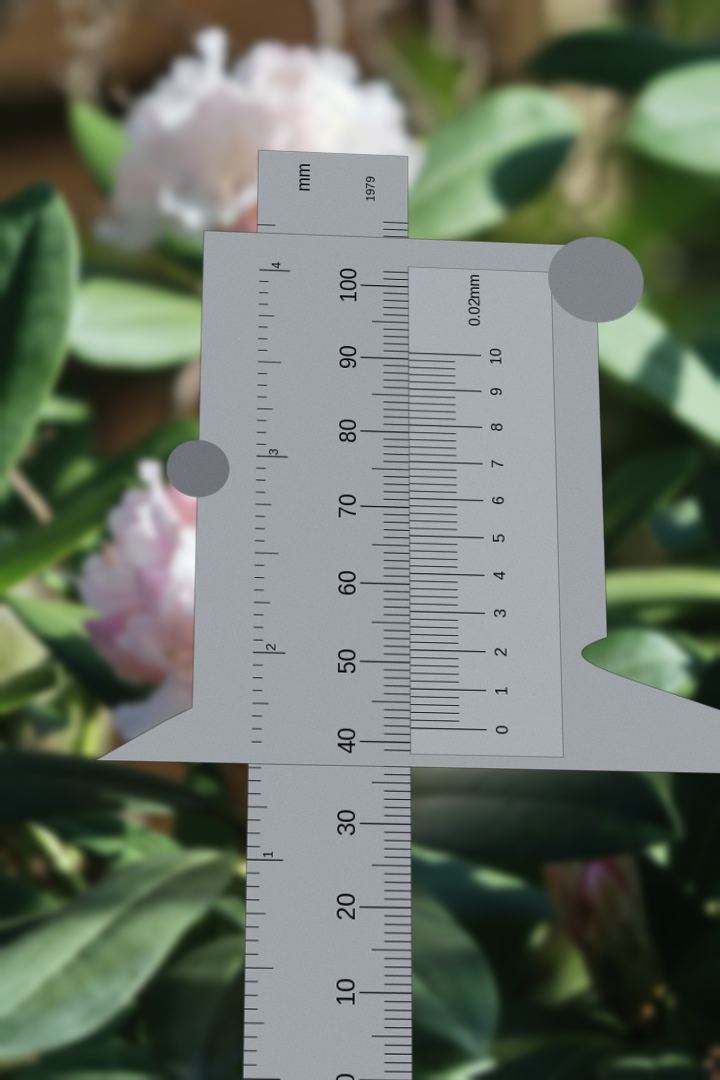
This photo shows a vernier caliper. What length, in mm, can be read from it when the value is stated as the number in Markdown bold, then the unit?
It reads **41.8** mm
